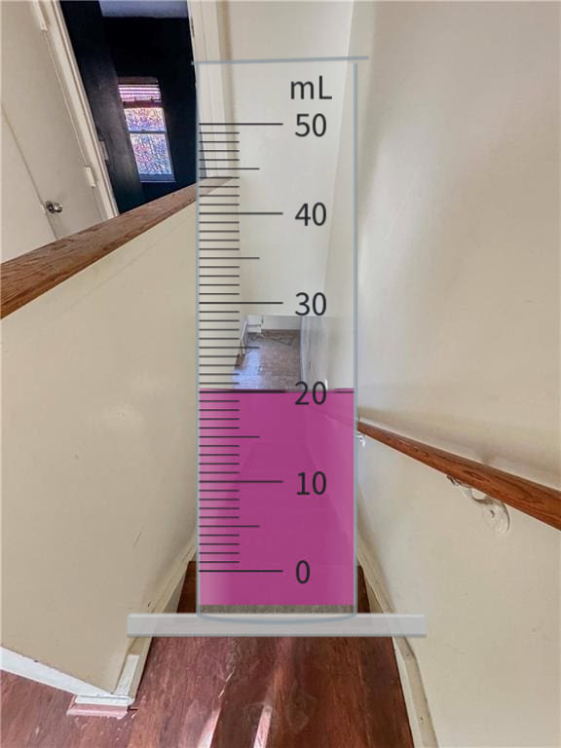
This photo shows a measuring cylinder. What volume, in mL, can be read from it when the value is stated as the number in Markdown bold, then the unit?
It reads **20** mL
